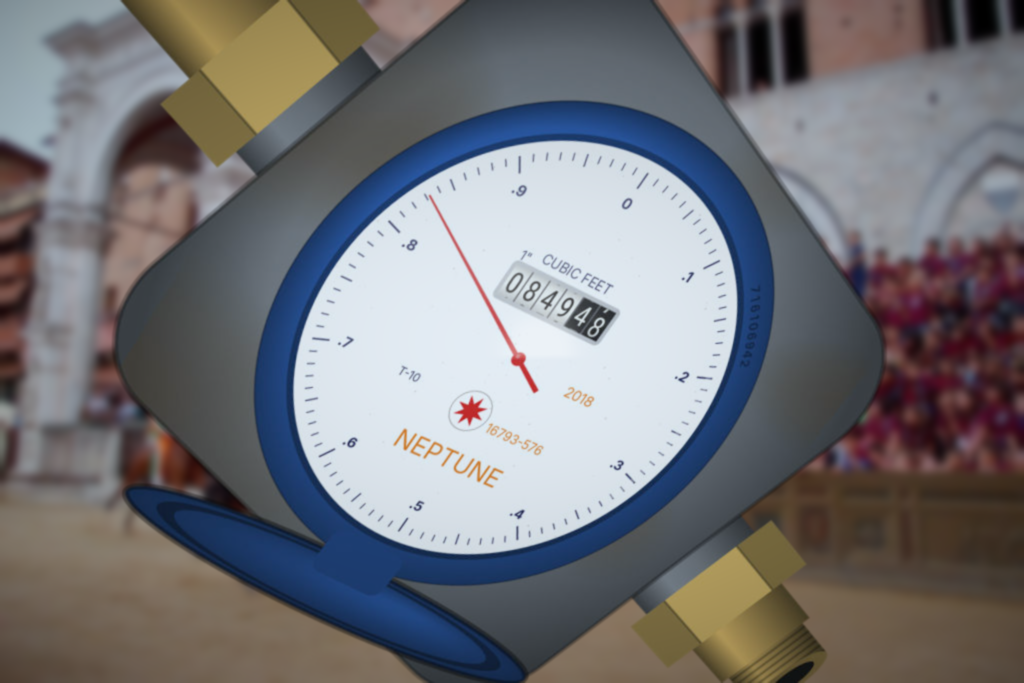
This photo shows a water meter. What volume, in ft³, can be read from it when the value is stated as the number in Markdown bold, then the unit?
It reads **84947.83** ft³
